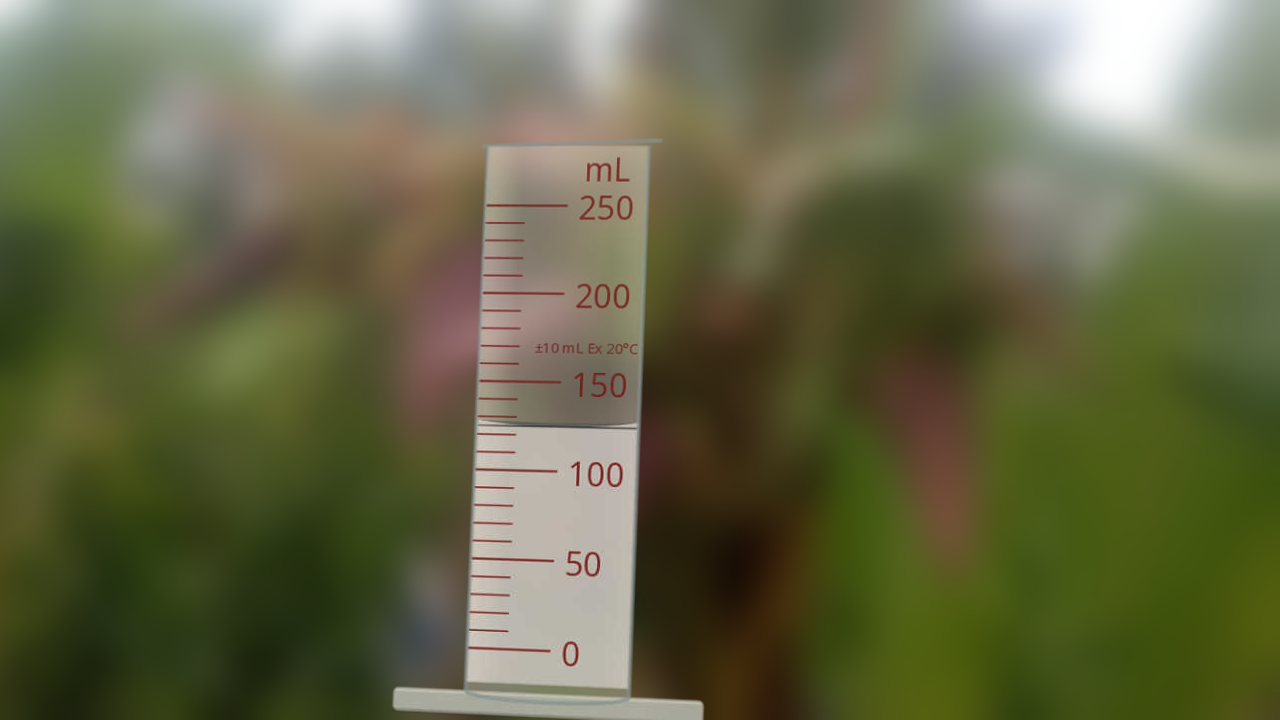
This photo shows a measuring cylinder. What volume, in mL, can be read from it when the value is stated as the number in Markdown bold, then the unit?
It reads **125** mL
